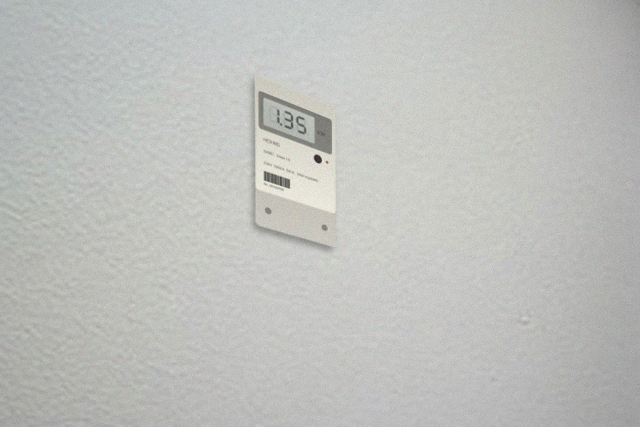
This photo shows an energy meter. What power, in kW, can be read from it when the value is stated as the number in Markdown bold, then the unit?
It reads **1.35** kW
